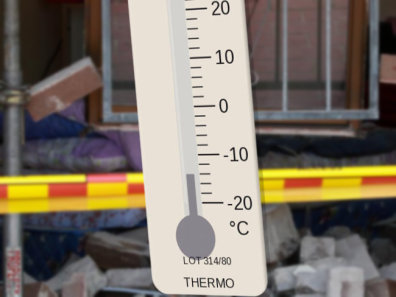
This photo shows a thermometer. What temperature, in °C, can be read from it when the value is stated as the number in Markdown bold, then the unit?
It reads **-14** °C
